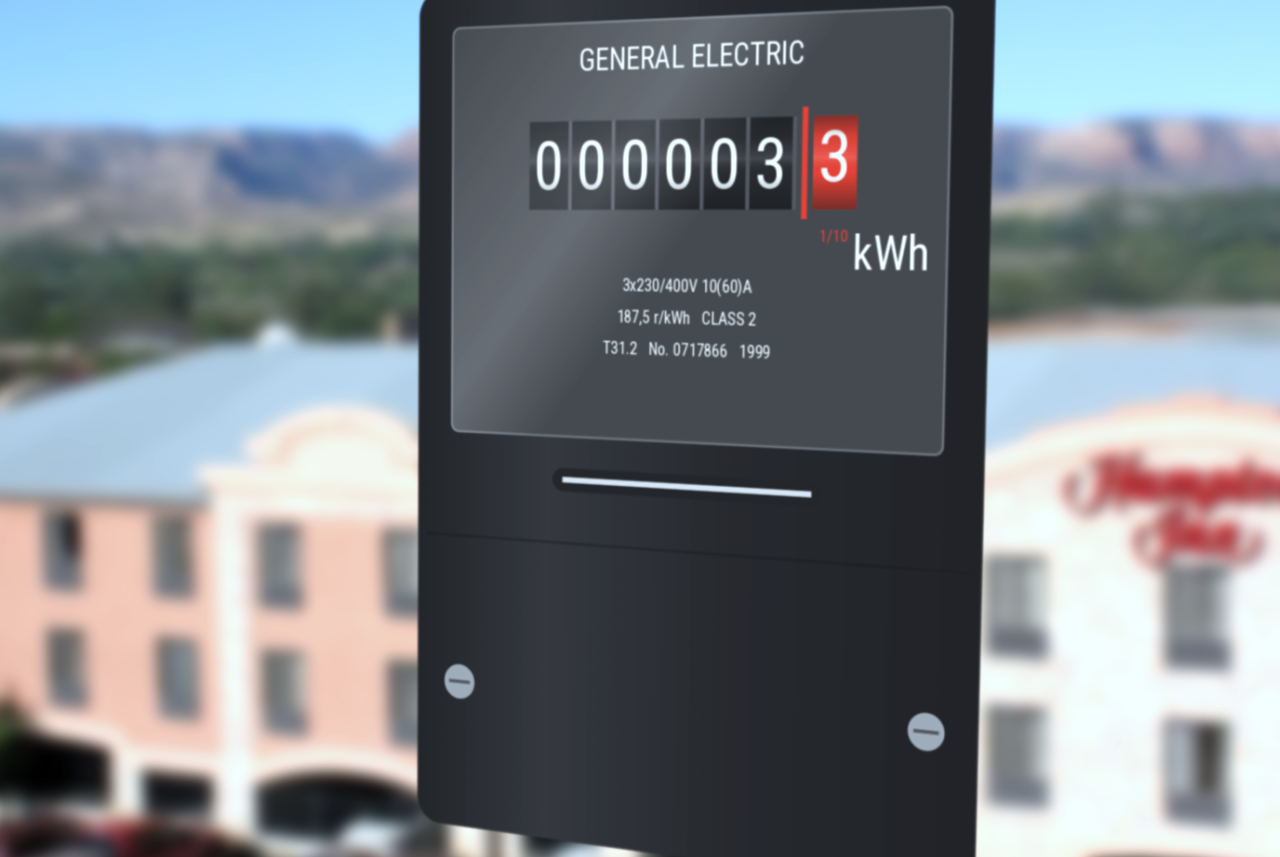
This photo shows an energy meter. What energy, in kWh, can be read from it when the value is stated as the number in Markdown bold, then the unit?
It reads **3.3** kWh
